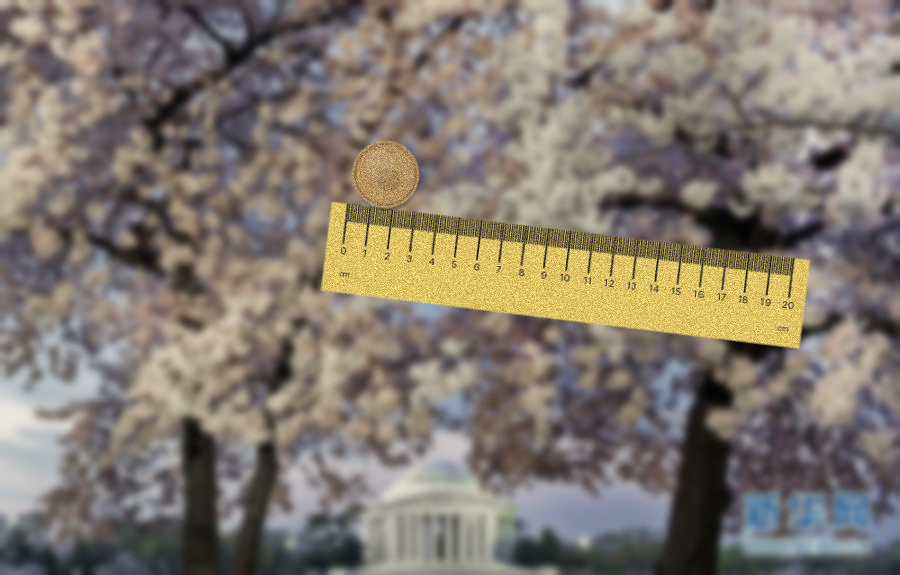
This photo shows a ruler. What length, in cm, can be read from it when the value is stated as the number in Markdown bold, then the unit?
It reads **3** cm
